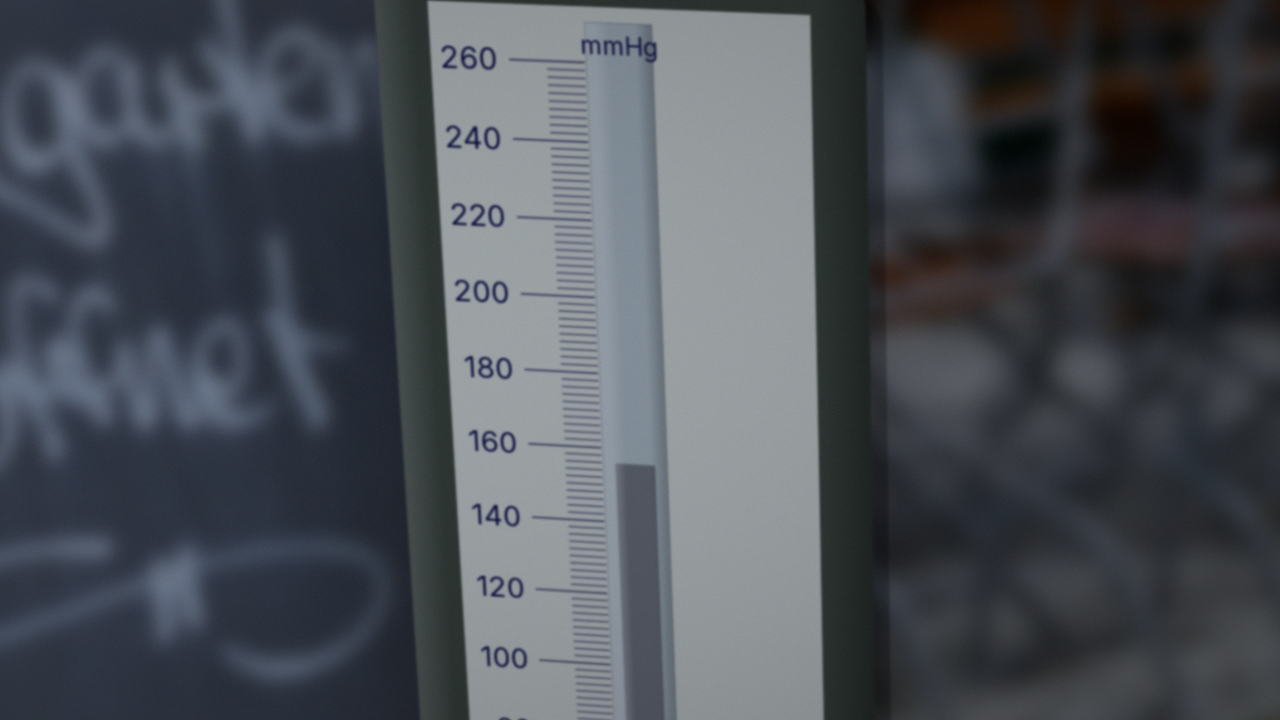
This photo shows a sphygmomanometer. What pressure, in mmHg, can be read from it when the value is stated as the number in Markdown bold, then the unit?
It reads **156** mmHg
